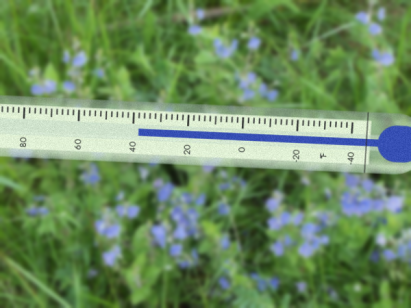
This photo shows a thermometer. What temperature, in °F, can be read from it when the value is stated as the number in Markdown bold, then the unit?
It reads **38** °F
